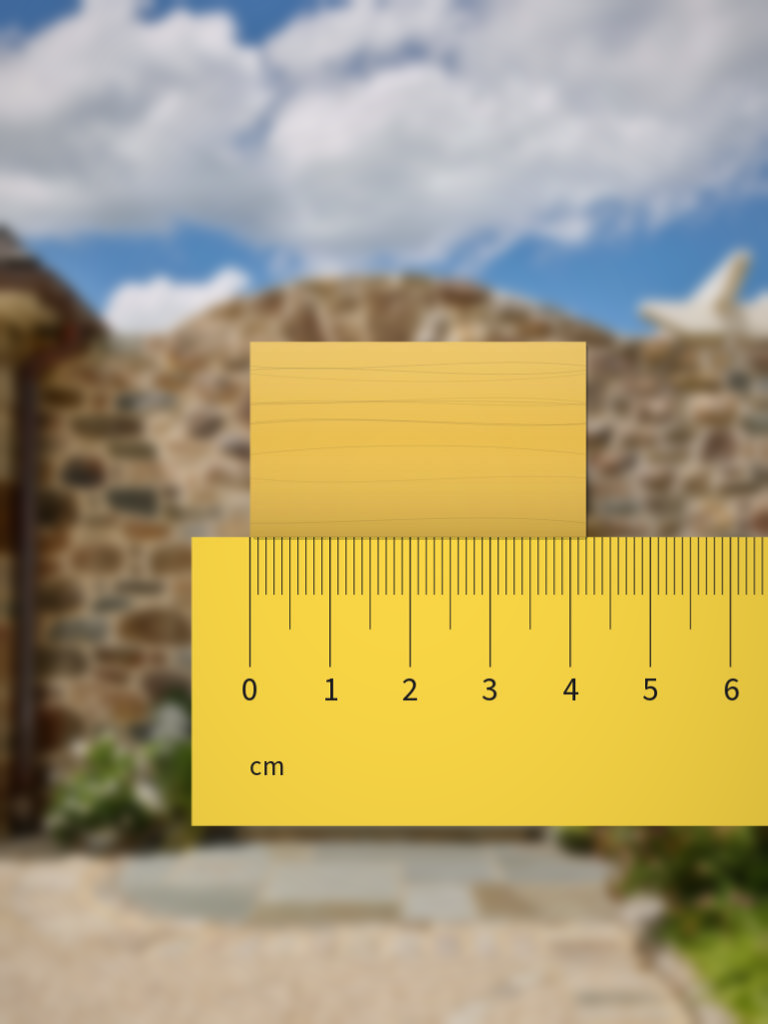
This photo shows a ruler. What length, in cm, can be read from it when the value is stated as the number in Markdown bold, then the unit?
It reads **4.2** cm
